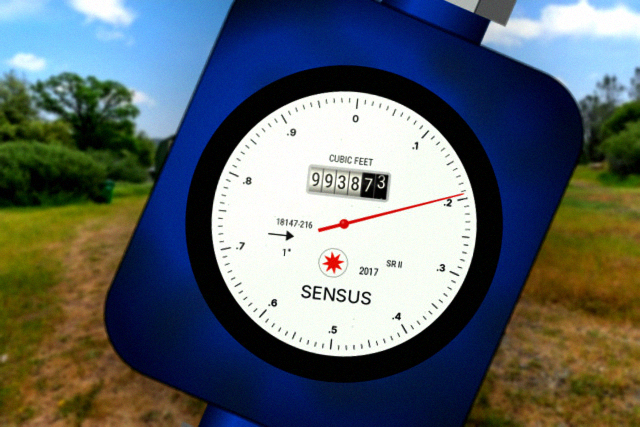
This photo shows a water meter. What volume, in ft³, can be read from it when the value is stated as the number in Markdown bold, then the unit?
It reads **993873.19** ft³
